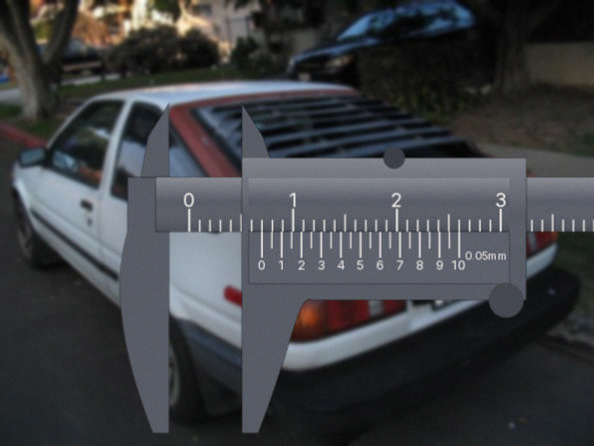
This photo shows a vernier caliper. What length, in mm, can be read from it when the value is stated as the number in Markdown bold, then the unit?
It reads **7.0** mm
